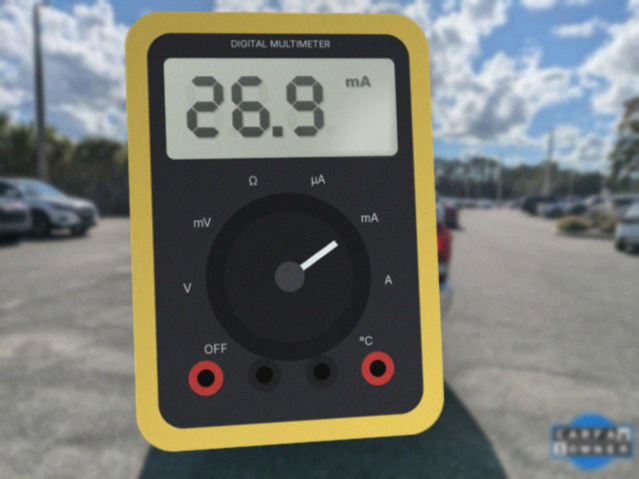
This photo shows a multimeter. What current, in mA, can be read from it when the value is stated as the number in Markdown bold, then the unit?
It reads **26.9** mA
